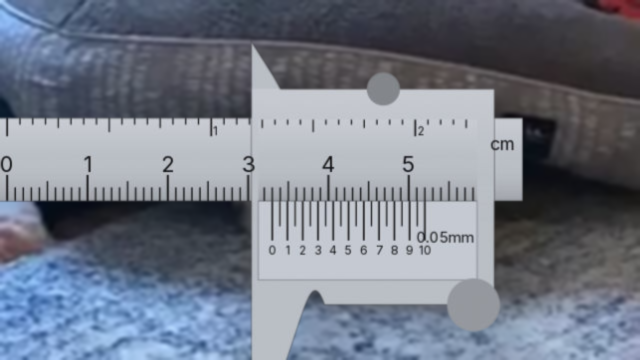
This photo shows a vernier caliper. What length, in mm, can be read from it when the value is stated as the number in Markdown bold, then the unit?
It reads **33.0** mm
